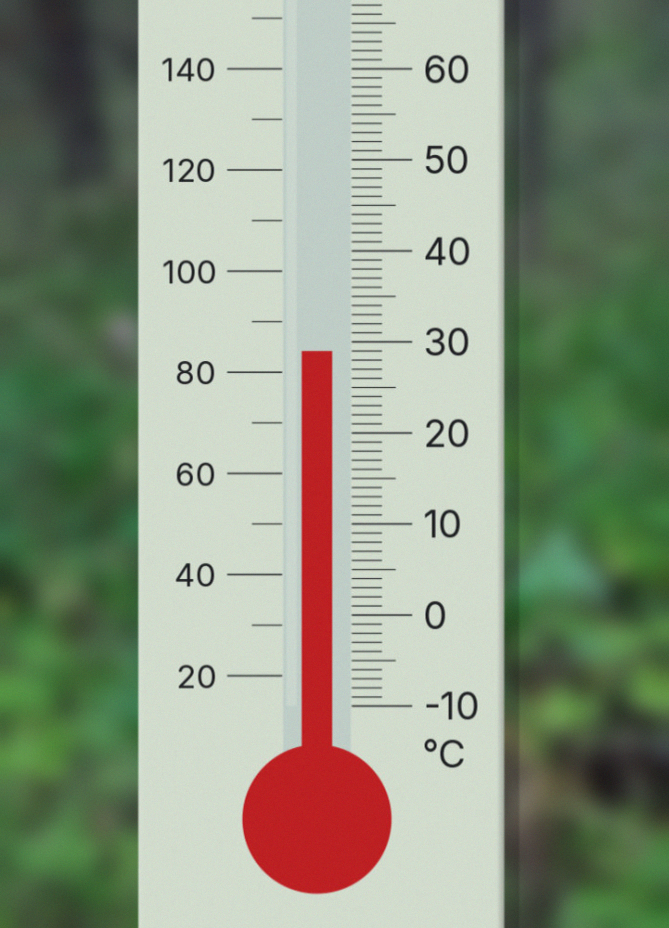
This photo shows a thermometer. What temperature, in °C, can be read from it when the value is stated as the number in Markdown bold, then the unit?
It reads **29** °C
